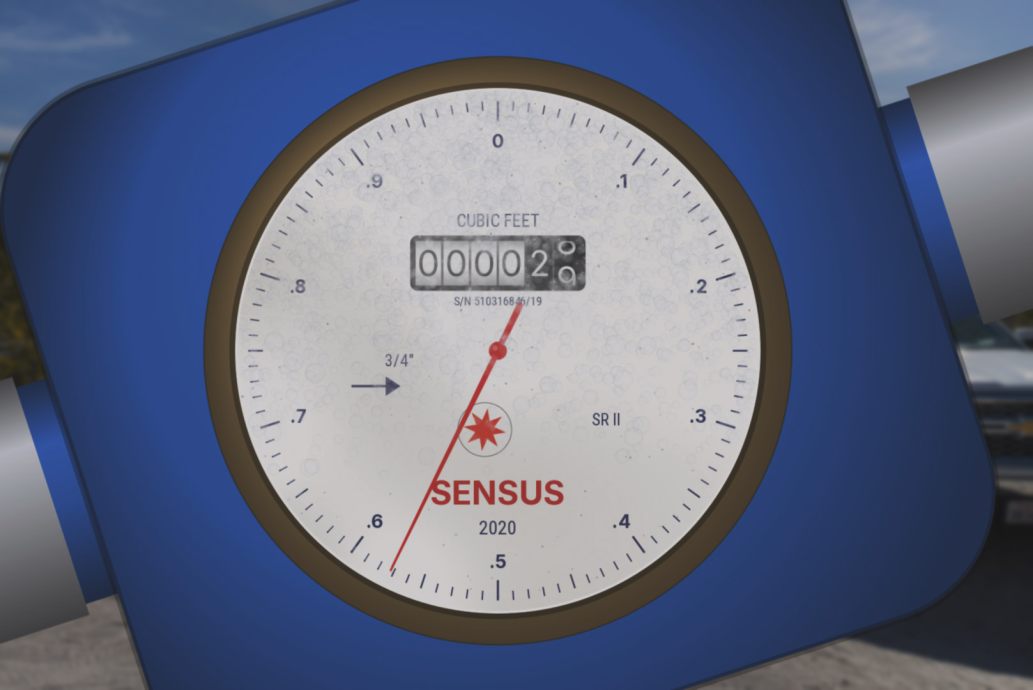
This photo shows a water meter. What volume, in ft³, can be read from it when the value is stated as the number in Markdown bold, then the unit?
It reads **28.57** ft³
